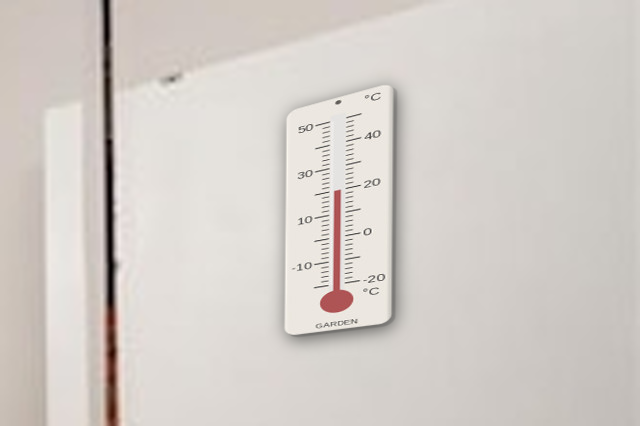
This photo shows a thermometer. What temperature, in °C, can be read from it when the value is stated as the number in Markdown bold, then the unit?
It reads **20** °C
